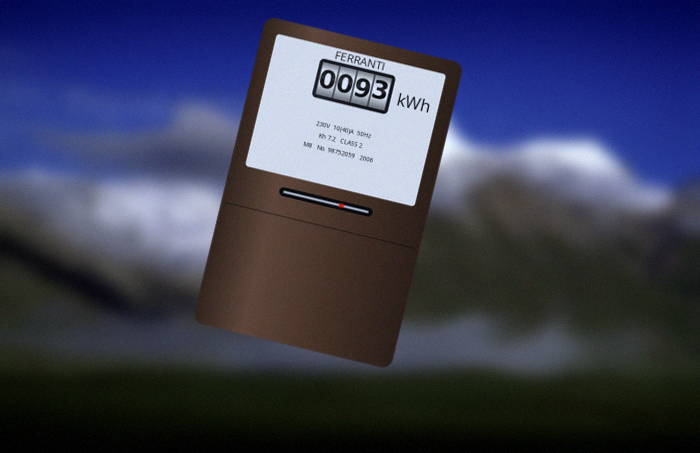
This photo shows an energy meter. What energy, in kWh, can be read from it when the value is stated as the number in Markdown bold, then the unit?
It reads **93** kWh
